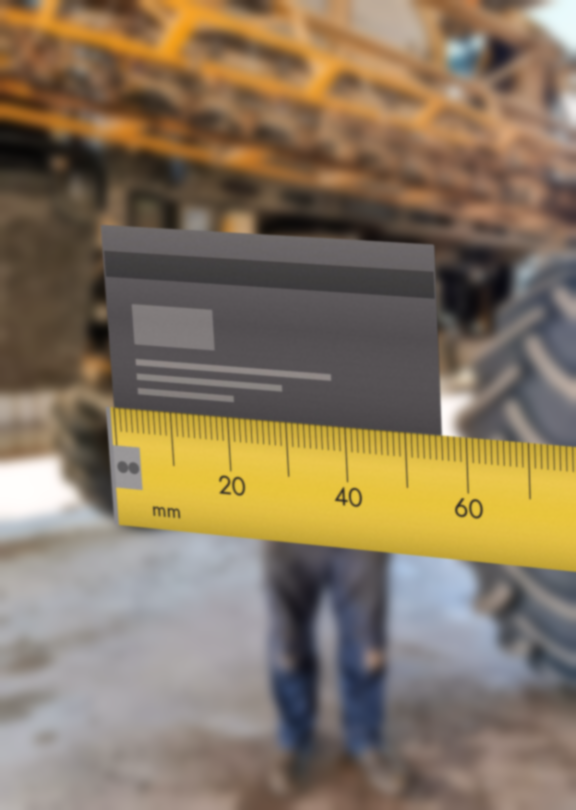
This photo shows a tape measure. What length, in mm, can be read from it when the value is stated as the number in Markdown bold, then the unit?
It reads **56** mm
